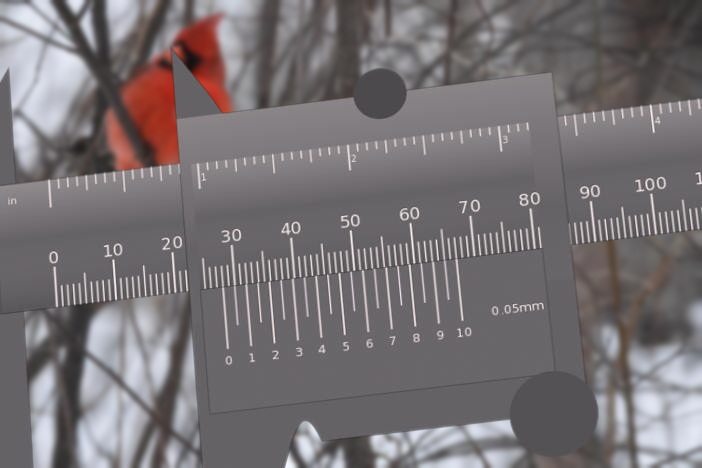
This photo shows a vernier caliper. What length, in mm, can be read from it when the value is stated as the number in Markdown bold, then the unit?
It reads **28.0** mm
